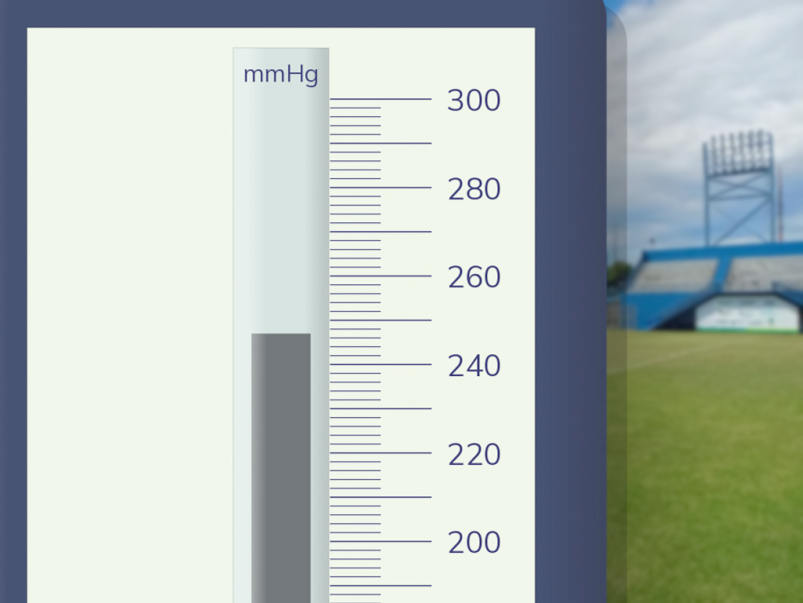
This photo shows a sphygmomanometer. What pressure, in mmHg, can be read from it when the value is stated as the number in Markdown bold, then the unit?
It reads **247** mmHg
